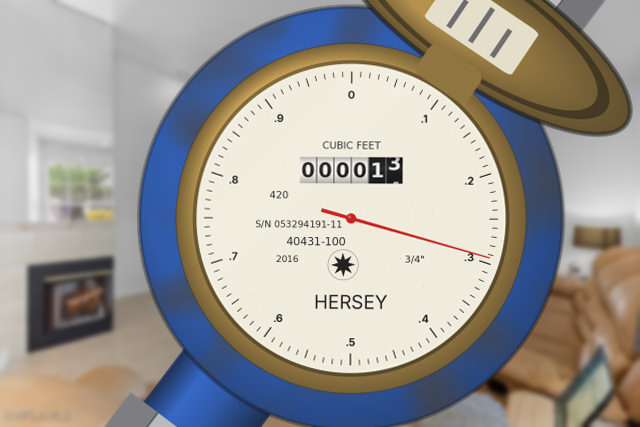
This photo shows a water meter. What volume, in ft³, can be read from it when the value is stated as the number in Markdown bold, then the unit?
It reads **13.29** ft³
